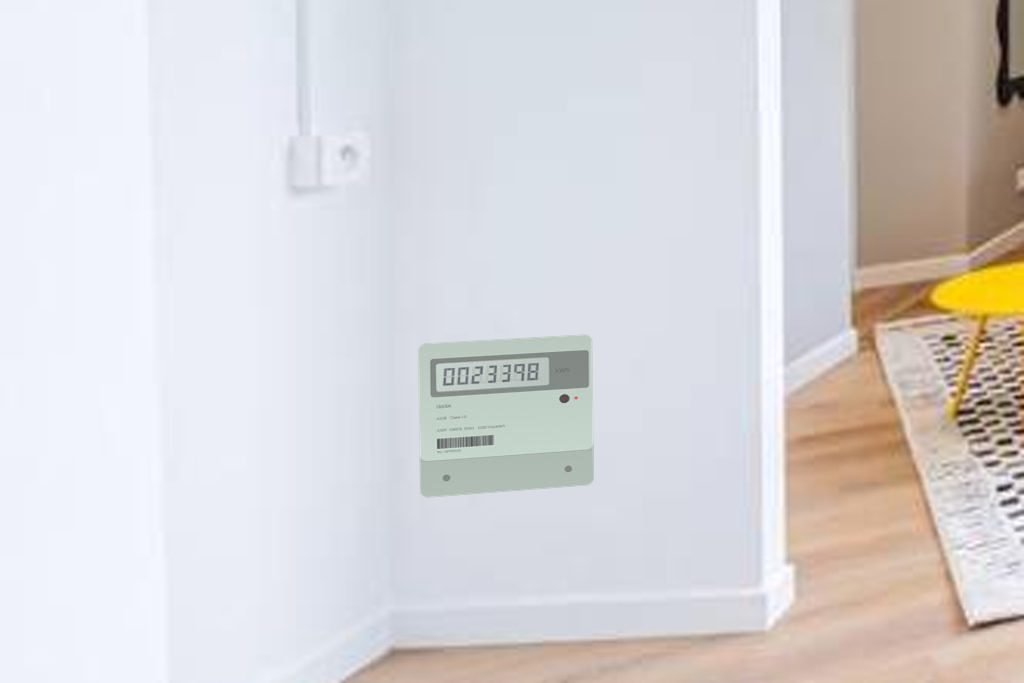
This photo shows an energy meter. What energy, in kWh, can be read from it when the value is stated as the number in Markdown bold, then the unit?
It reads **23398** kWh
